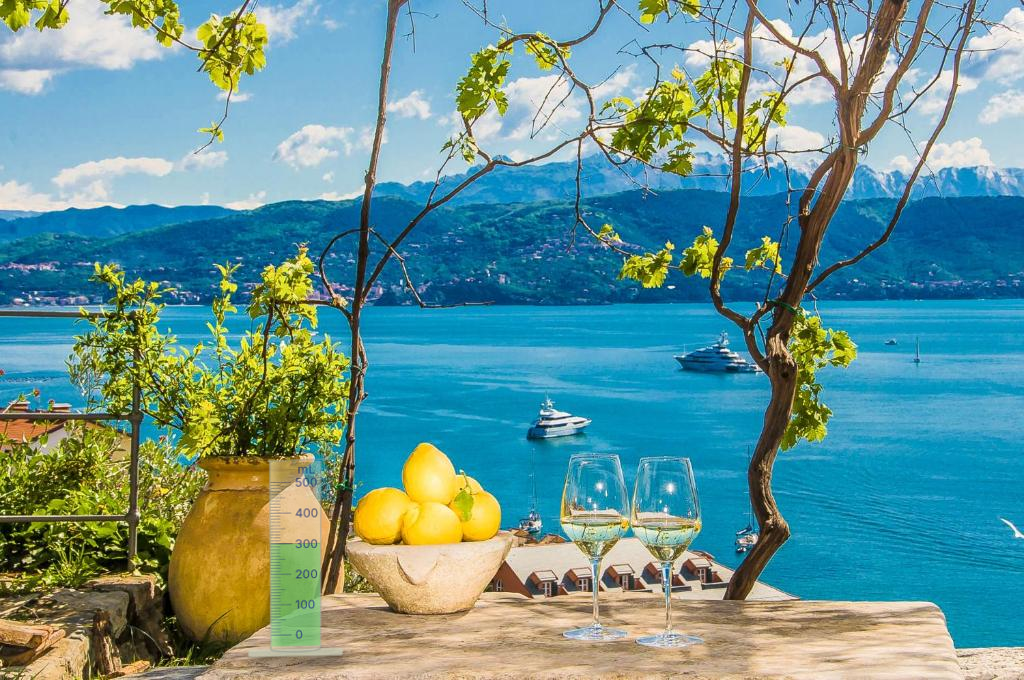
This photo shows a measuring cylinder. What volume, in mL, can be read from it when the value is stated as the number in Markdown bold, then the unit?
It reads **300** mL
